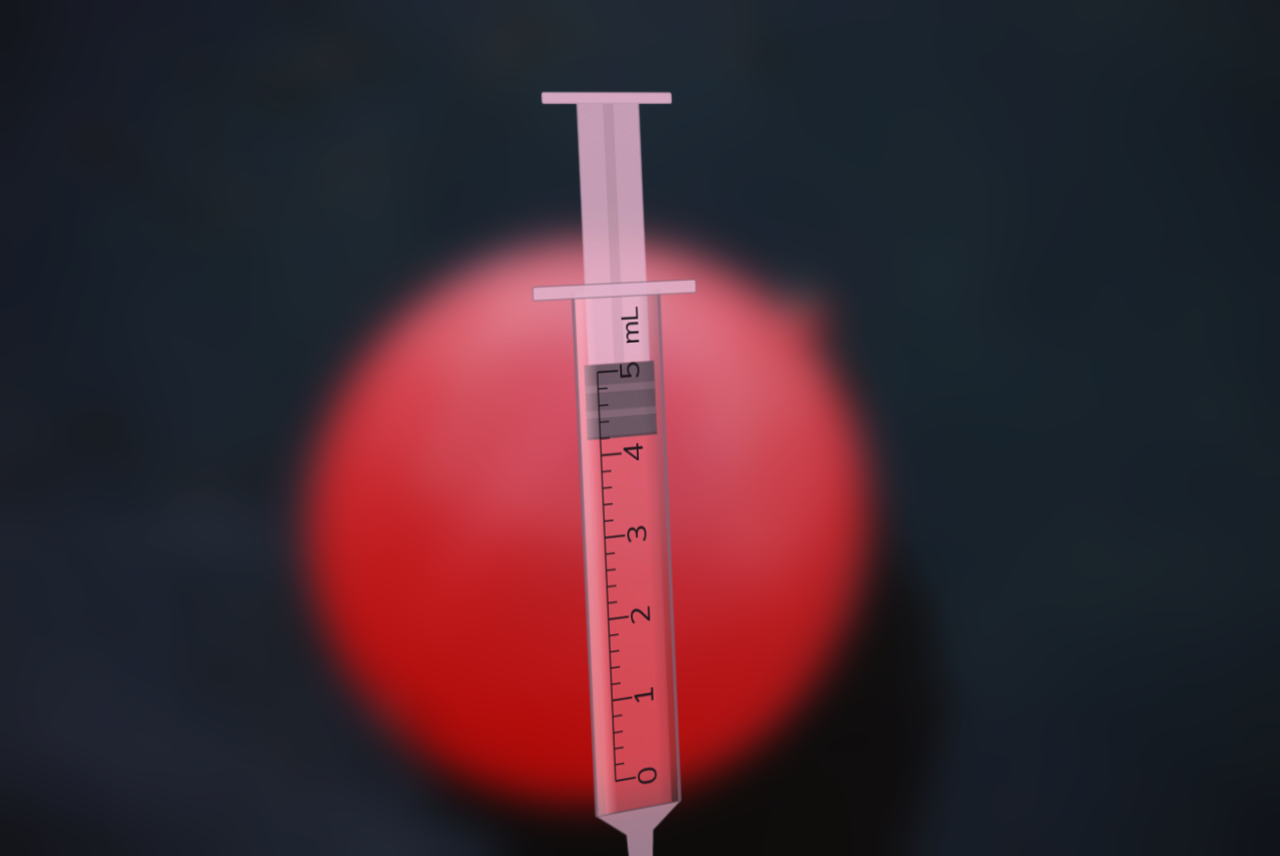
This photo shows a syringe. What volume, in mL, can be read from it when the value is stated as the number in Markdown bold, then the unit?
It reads **4.2** mL
